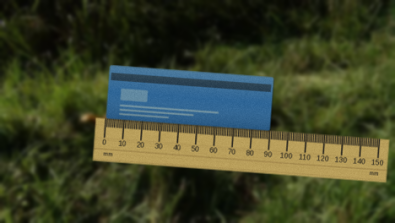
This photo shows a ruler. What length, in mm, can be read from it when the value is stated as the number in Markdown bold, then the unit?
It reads **90** mm
